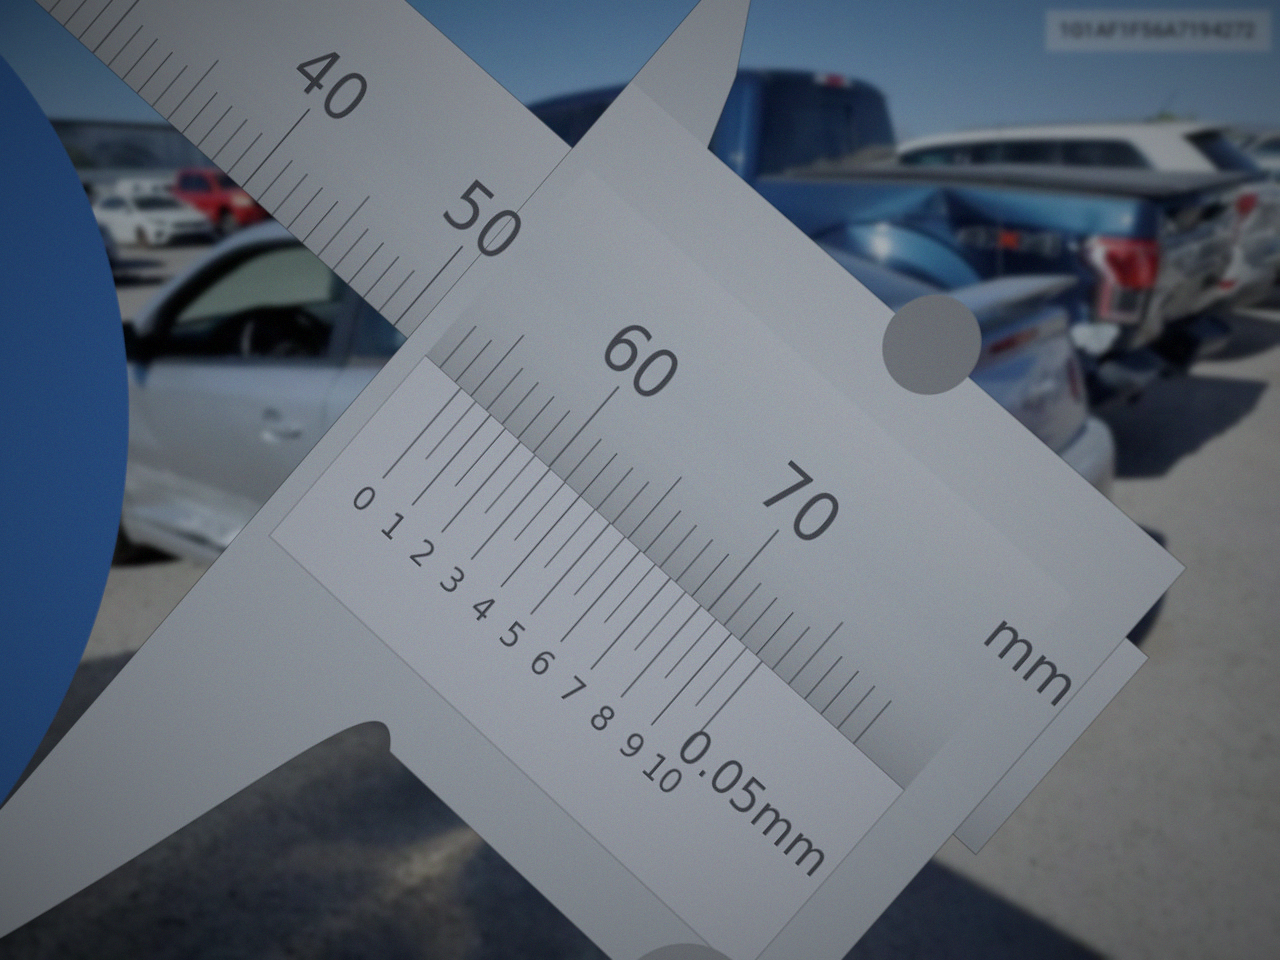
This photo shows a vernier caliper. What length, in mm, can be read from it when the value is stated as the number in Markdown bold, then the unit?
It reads **54.4** mm
